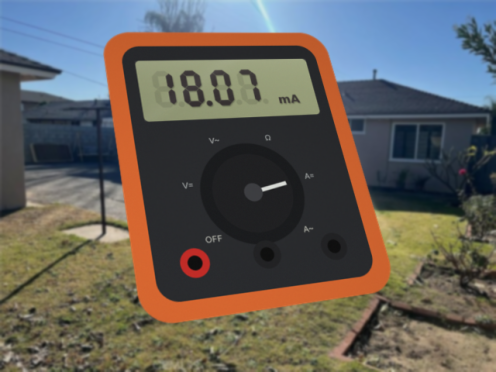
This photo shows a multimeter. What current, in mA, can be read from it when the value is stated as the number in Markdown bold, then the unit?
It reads **18.07** mA
